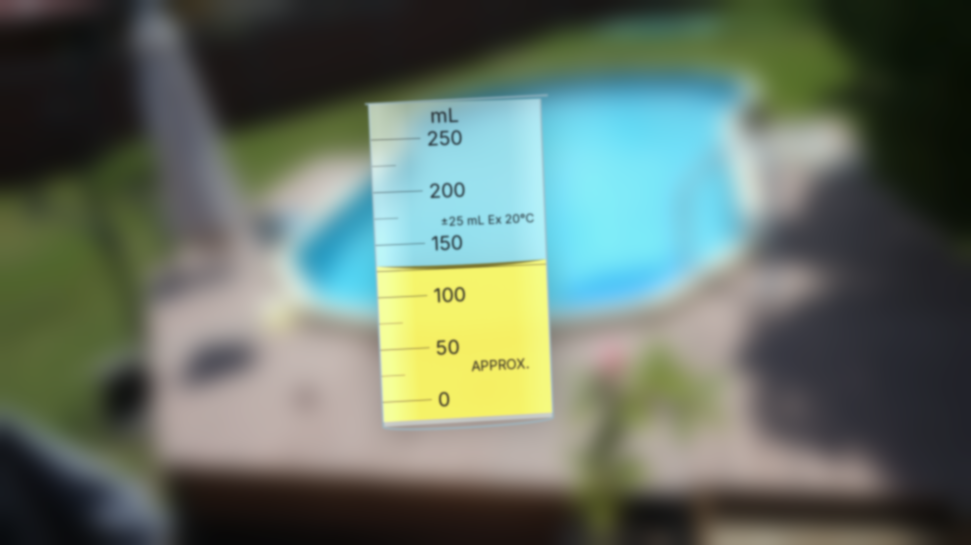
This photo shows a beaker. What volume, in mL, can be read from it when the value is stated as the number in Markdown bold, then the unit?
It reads **125** mL
